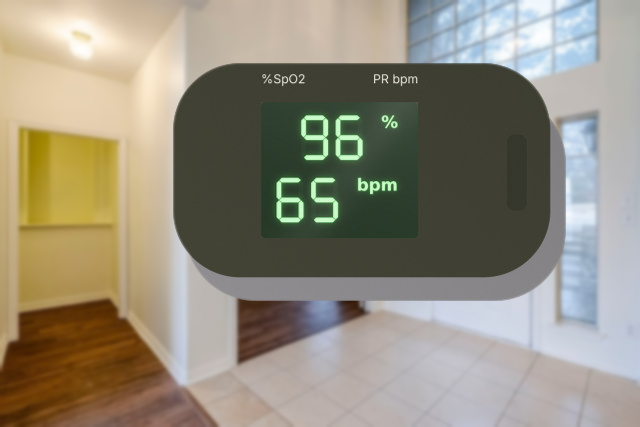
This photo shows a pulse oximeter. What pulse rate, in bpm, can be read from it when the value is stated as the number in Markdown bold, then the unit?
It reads **65** bpm
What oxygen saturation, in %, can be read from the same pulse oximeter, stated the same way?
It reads **96** %
